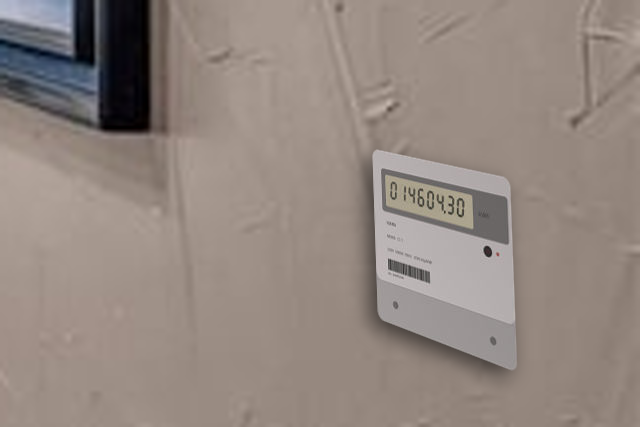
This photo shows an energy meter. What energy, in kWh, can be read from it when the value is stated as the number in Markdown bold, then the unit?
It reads **14604.30** kWh
